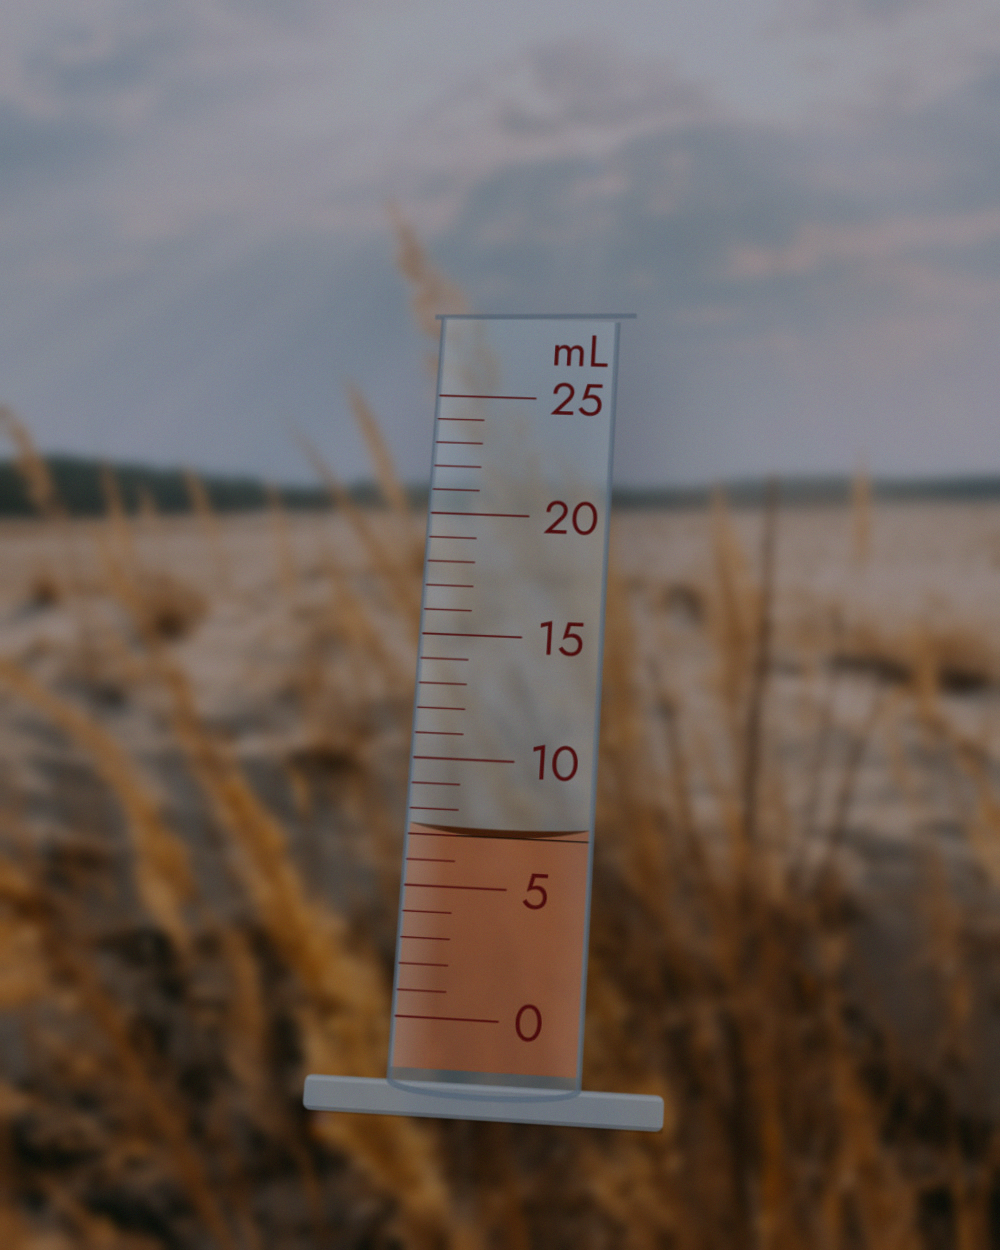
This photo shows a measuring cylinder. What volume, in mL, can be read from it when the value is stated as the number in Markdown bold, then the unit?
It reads **7** mL
